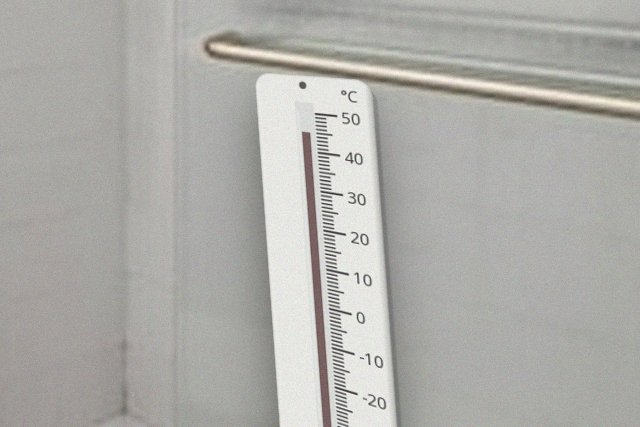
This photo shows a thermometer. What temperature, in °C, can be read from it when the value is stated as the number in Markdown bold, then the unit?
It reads **45** °C
